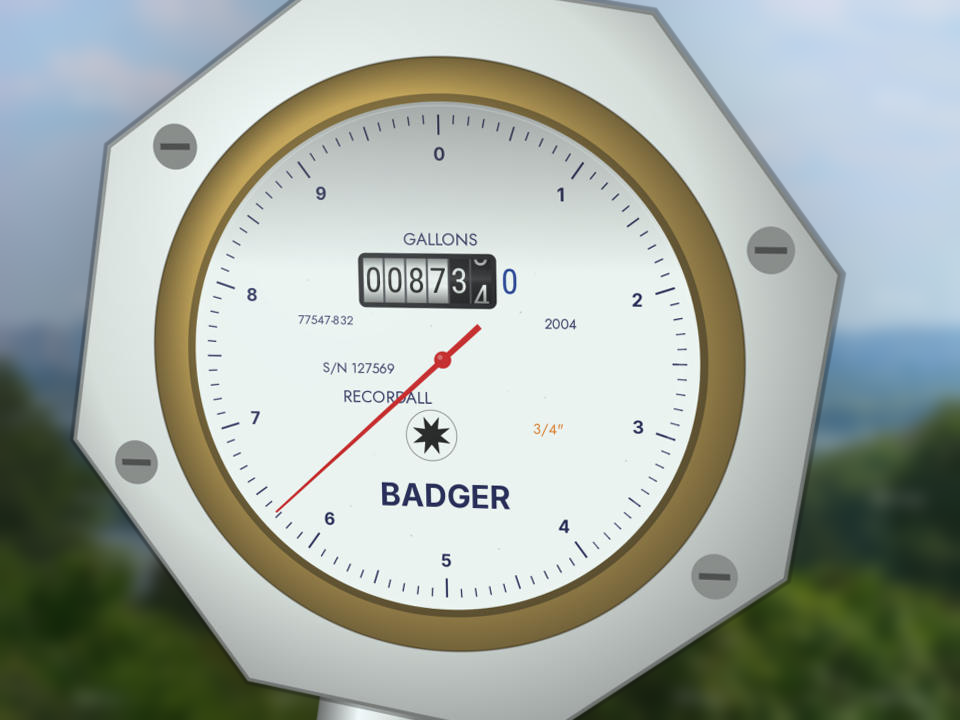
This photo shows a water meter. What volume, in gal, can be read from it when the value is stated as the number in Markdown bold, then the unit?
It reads **87336.3** gal
